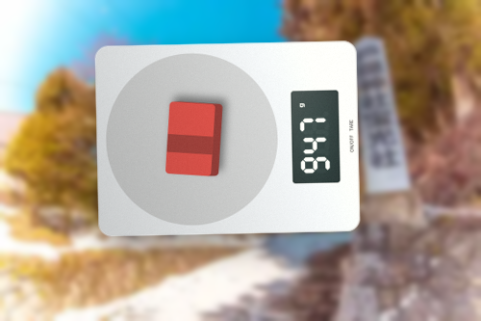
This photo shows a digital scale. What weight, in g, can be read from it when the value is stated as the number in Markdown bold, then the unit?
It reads **947** g
